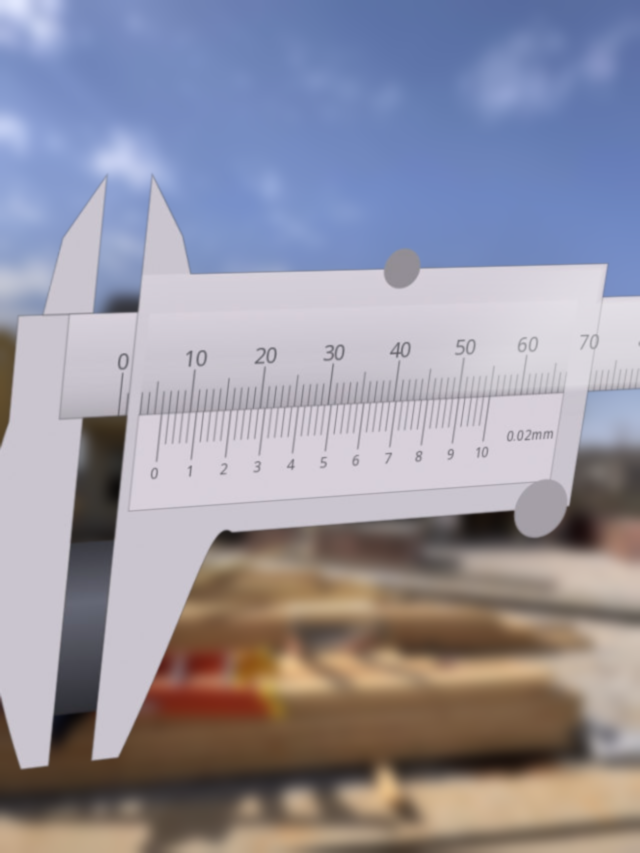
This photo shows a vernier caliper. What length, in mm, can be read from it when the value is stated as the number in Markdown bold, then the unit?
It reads **6.0** mm
